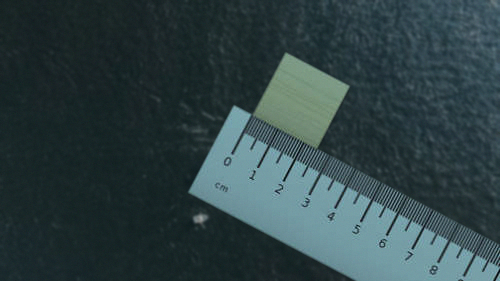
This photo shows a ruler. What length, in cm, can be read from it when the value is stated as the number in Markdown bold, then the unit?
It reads **2.5** cm
